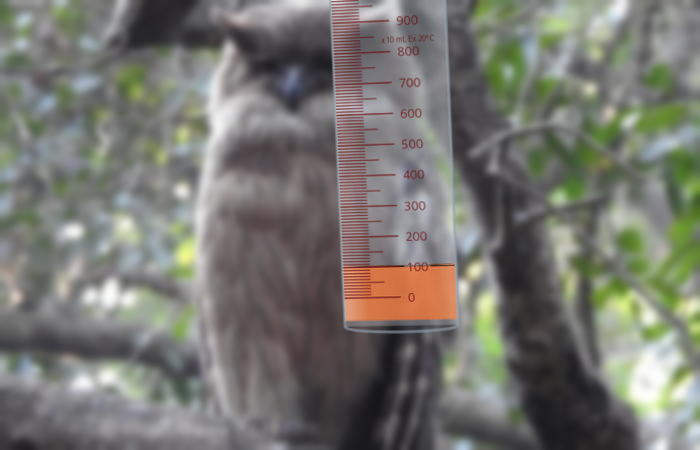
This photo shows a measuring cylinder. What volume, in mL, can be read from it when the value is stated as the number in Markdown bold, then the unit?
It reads **100** mL
